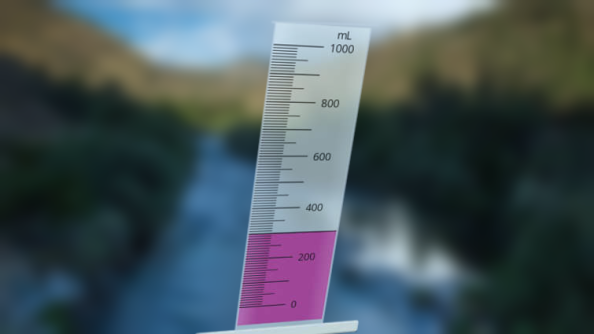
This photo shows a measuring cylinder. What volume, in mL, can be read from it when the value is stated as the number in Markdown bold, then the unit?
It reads **300** mL
